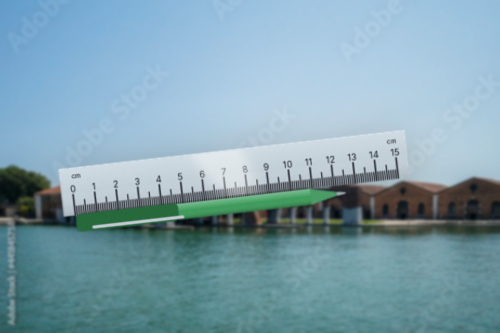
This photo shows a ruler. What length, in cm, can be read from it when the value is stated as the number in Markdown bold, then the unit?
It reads **12.5** cm
